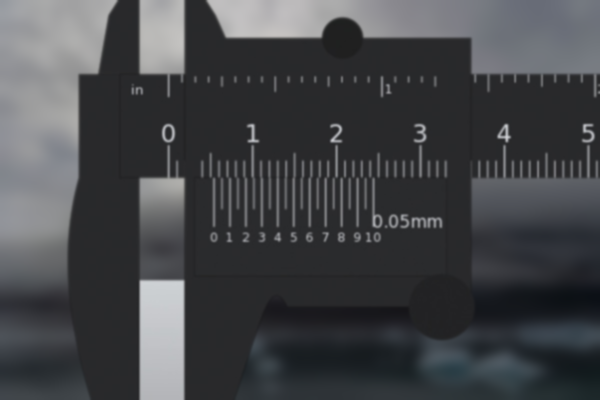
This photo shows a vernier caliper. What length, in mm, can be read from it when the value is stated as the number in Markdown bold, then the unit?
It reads **5.4** mm
